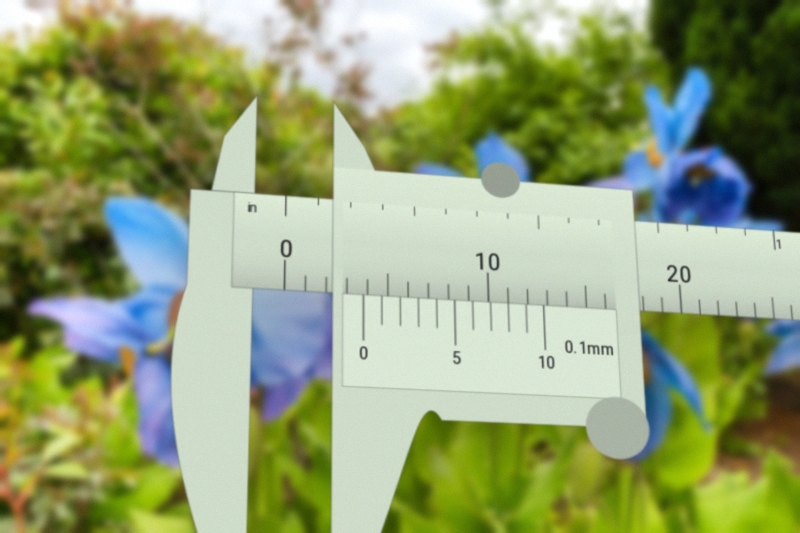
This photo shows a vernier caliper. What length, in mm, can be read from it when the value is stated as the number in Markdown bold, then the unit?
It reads **3.8** mm
